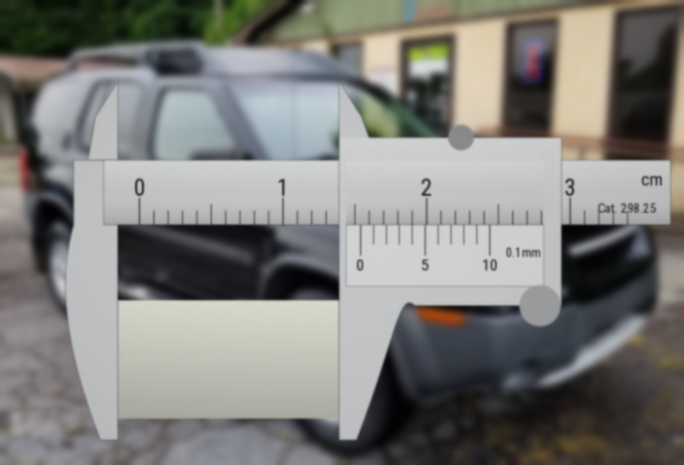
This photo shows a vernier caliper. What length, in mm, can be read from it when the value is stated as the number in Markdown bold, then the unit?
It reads **15.4** mm
